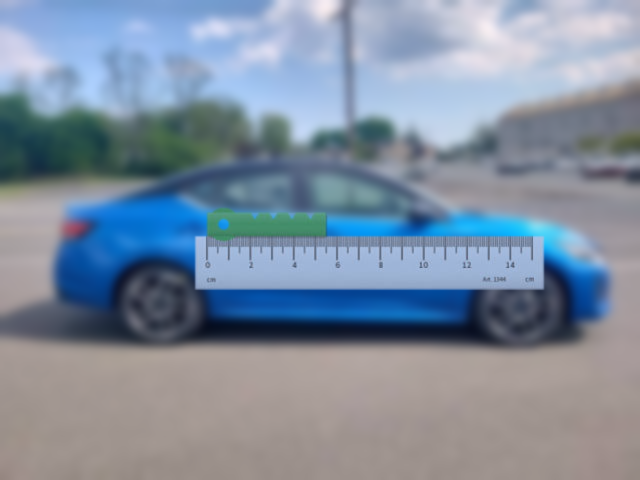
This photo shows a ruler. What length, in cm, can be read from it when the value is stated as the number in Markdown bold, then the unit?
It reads **5.5** cm
